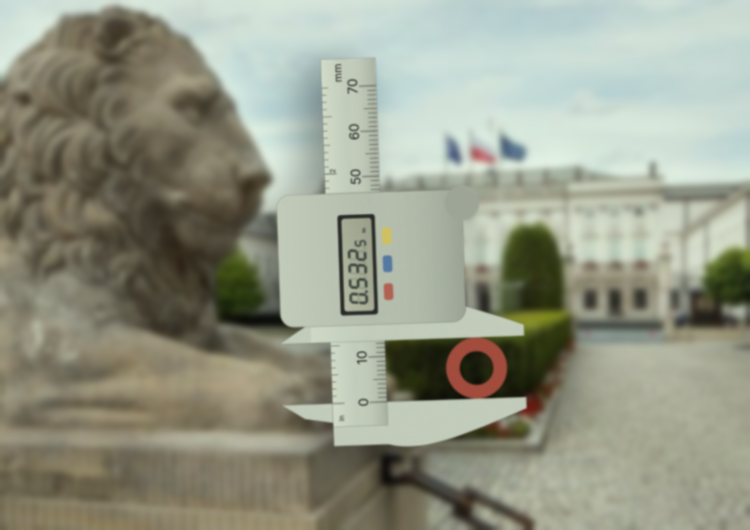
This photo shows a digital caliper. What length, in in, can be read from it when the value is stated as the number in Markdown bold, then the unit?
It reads **0.5325** in
